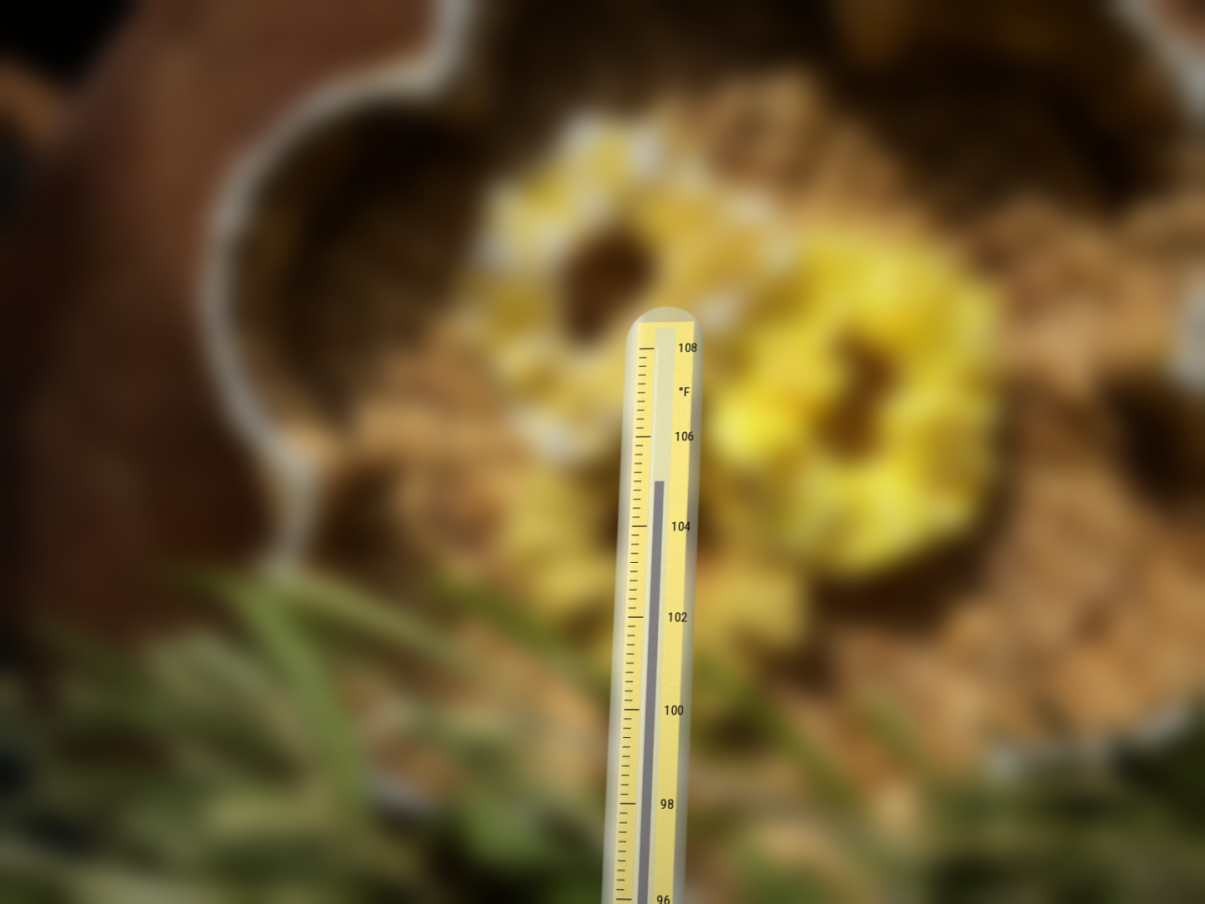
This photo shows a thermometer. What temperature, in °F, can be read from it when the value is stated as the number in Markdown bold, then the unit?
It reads **105** °F
